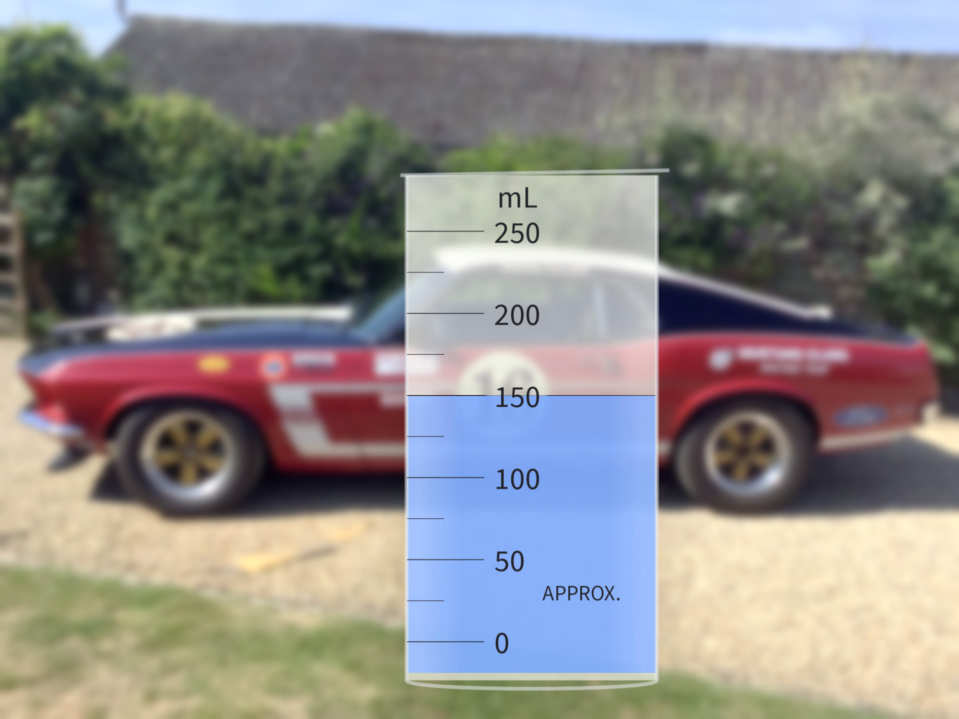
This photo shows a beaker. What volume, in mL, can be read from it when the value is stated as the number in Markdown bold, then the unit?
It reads **150** mL
